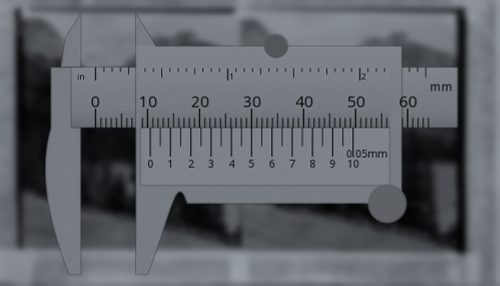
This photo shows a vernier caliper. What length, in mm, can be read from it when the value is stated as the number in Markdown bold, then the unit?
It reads **10.5** mm
